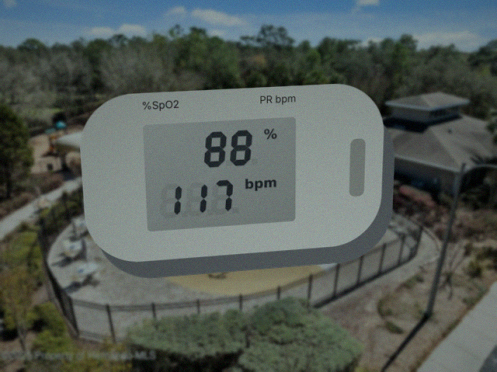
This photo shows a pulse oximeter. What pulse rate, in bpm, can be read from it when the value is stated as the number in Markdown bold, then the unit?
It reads **117** bpm
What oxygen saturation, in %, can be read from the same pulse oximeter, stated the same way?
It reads **88** %
